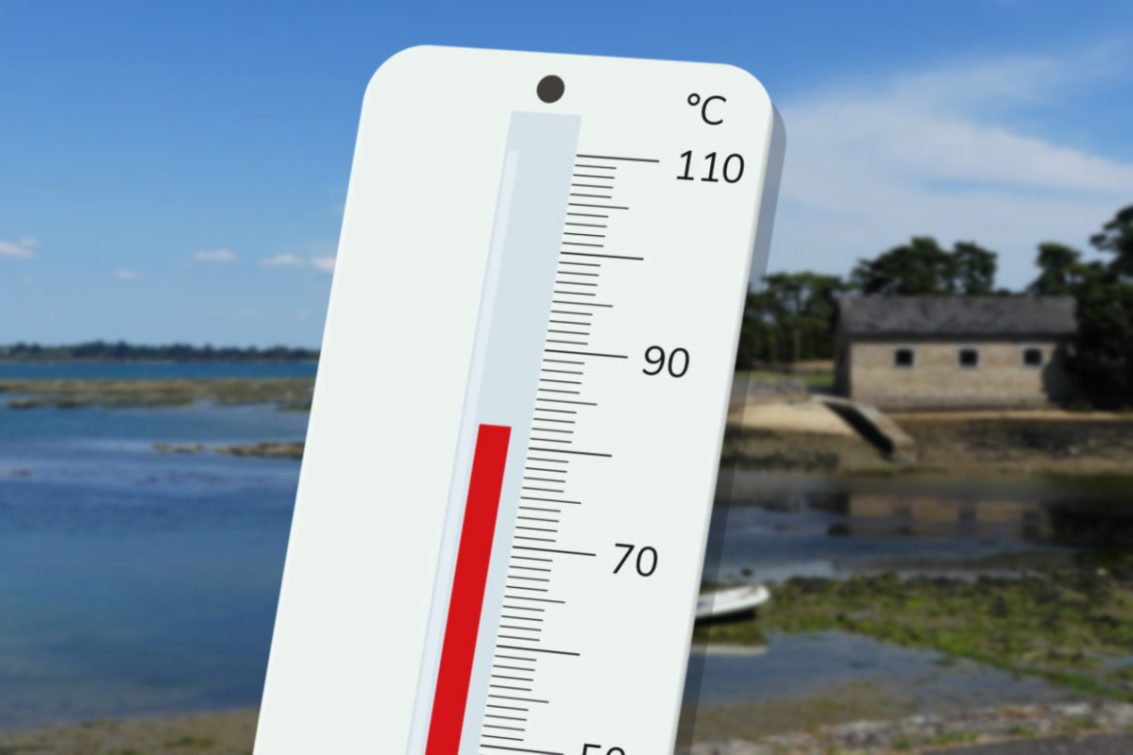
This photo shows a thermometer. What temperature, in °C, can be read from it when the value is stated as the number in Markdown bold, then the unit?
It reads **82** °C
